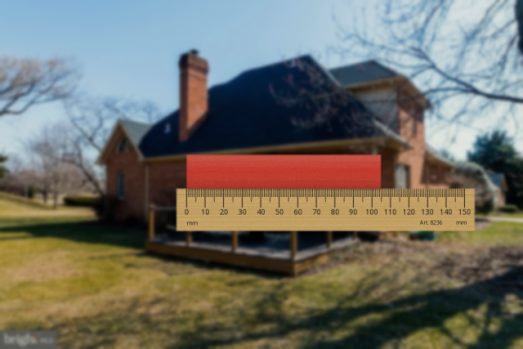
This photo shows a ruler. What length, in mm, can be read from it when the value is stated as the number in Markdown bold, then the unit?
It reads **105** mm
